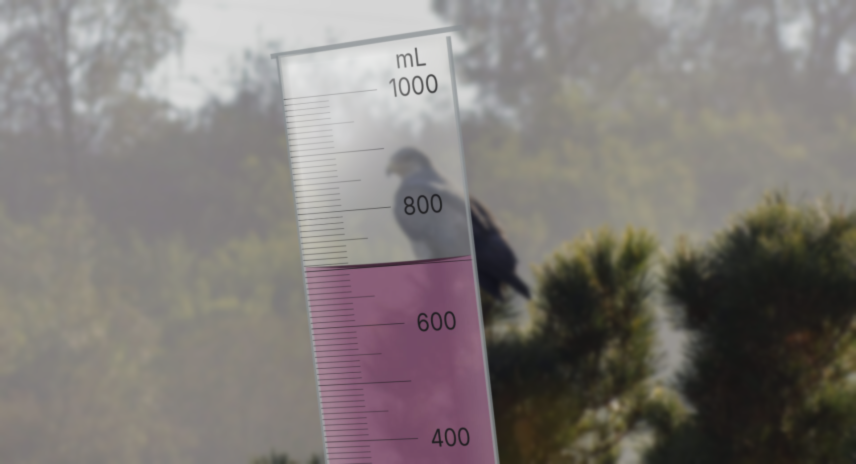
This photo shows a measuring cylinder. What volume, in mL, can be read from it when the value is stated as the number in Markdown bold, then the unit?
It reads **700** mL
